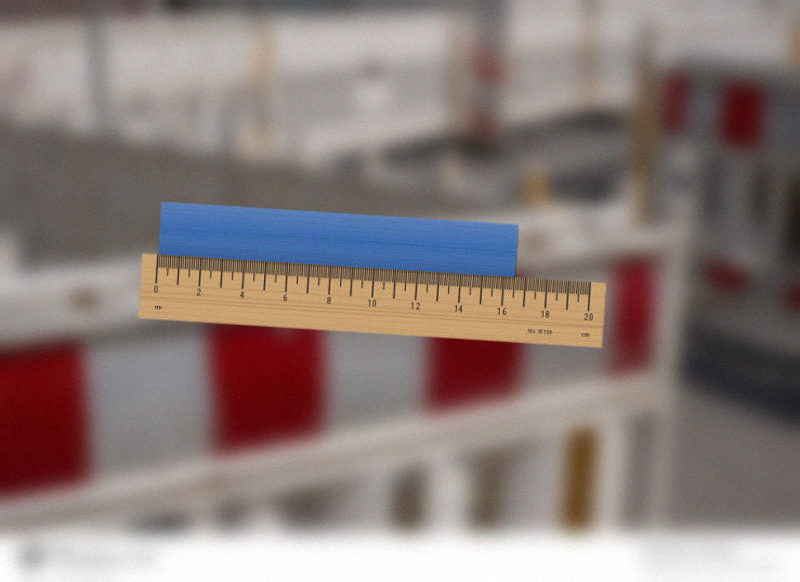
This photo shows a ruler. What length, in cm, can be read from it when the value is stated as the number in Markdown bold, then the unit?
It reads **16.5** cm
